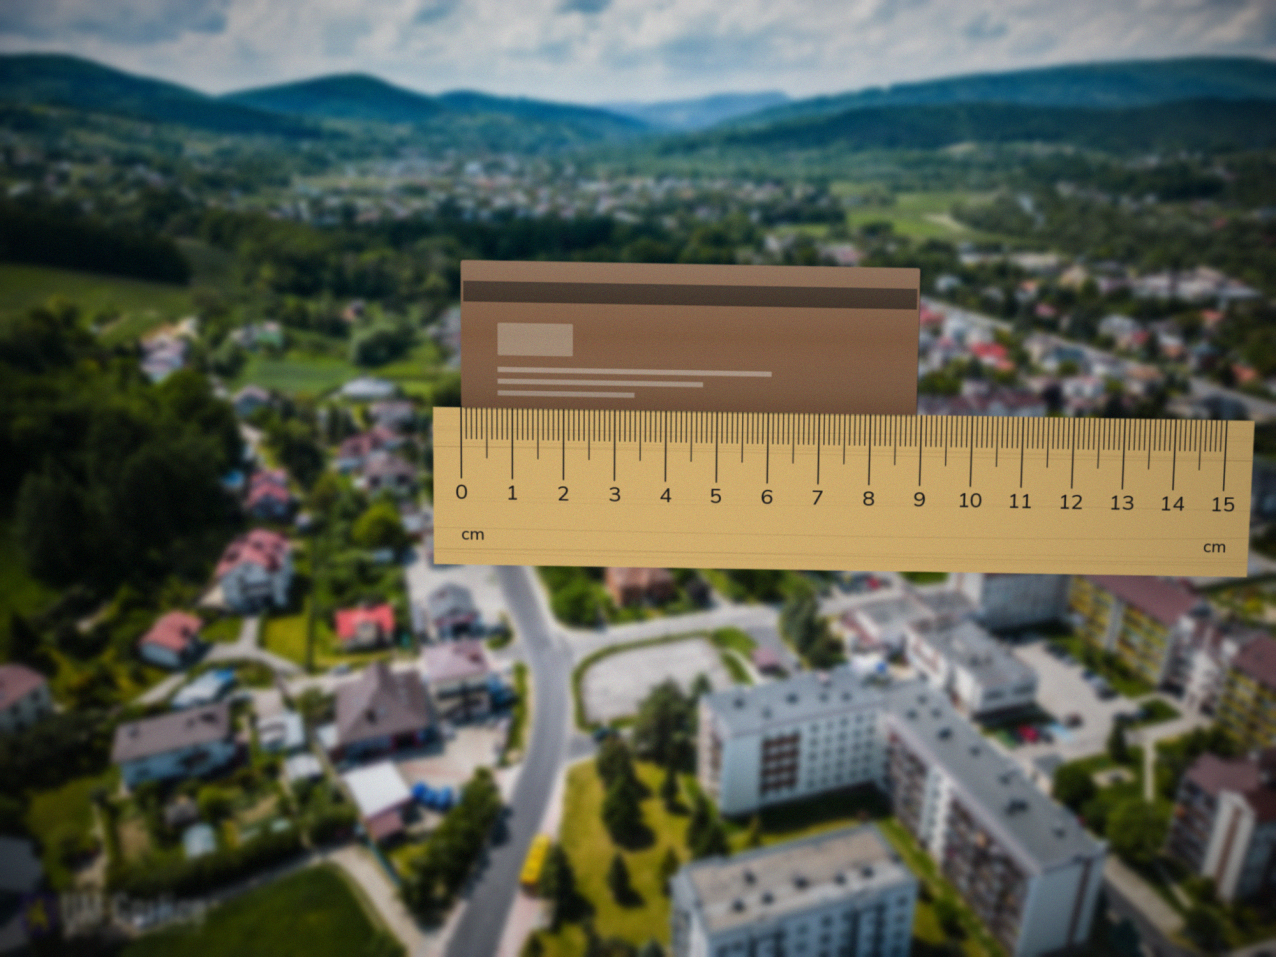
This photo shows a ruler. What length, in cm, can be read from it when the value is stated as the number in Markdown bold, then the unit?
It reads **8.9** cm
